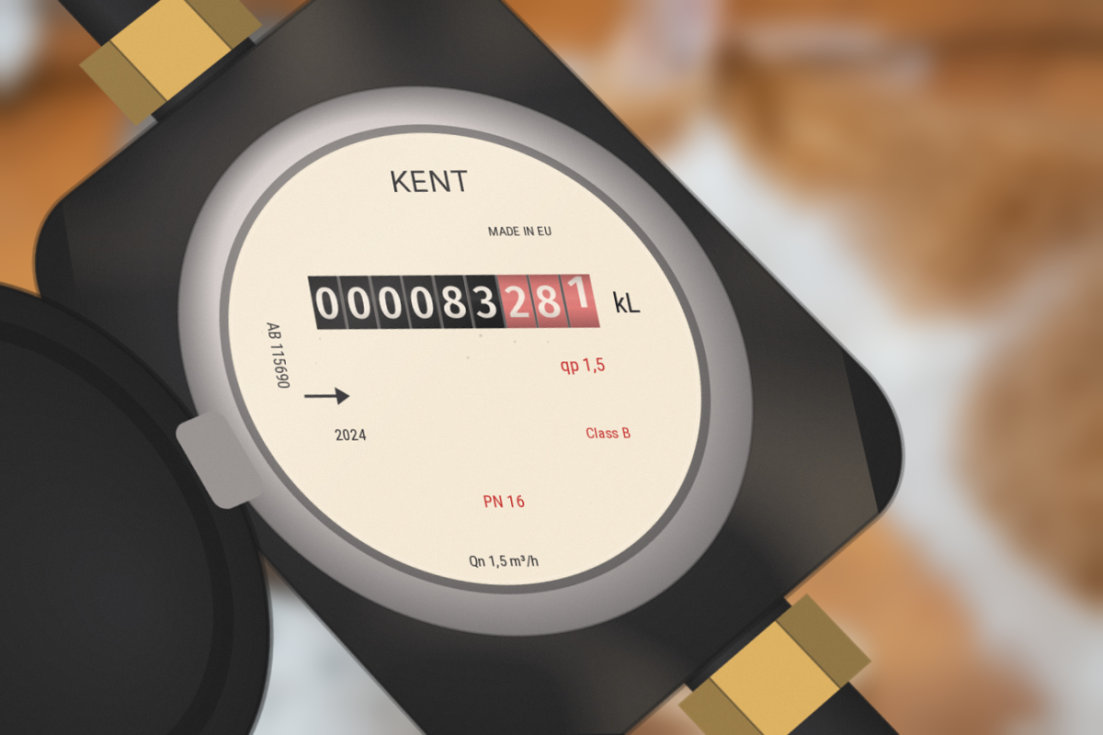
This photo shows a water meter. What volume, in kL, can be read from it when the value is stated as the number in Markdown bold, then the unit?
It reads **83.281** kL
